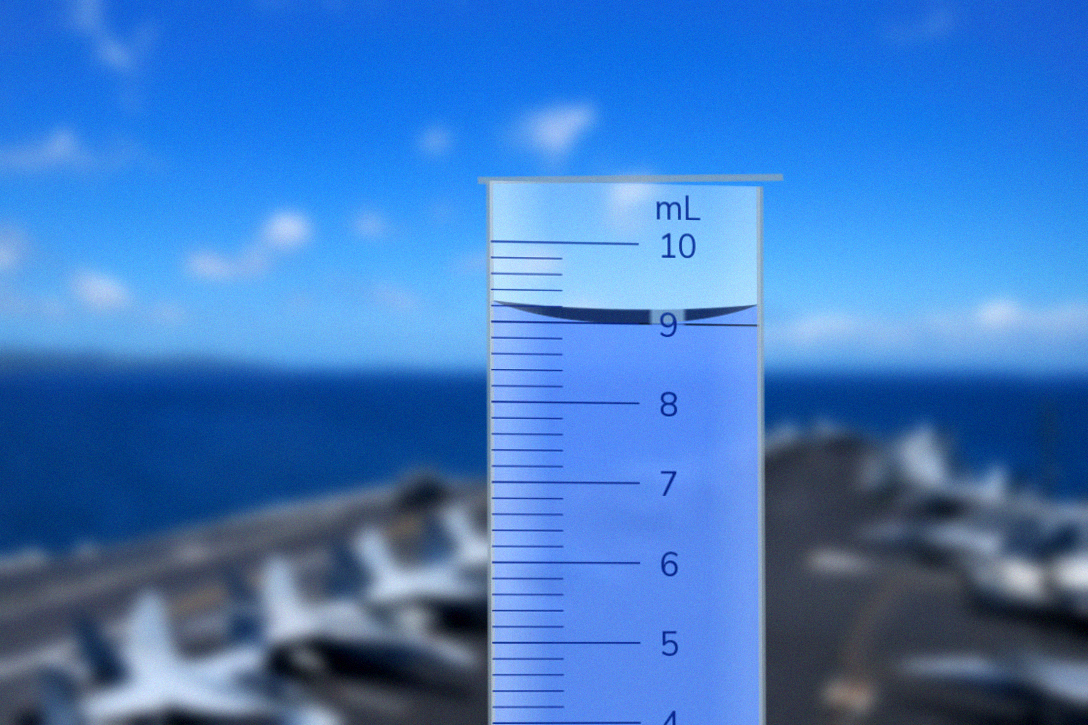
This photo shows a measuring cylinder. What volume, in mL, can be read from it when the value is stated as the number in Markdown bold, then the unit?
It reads **9** mL
